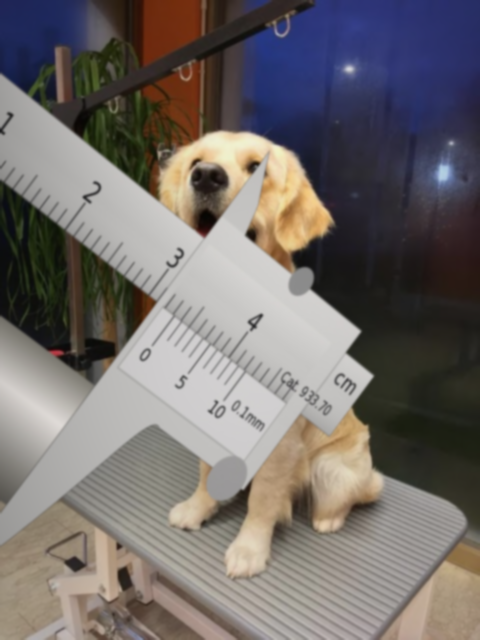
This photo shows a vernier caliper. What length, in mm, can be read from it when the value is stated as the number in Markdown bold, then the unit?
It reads **33.2** mm
